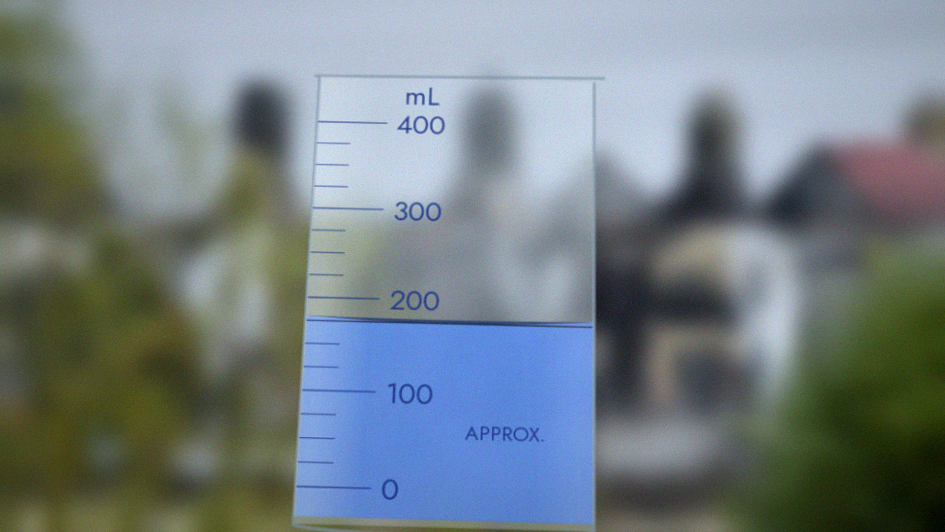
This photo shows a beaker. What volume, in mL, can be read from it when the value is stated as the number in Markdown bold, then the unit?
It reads **175** mL
